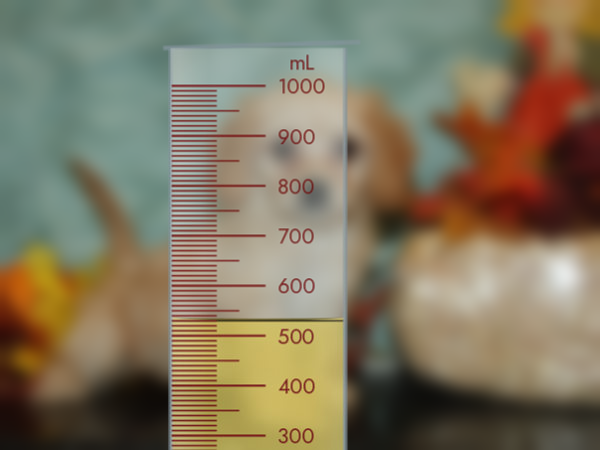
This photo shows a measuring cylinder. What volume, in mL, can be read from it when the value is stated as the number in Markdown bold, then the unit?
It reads **530** mL
